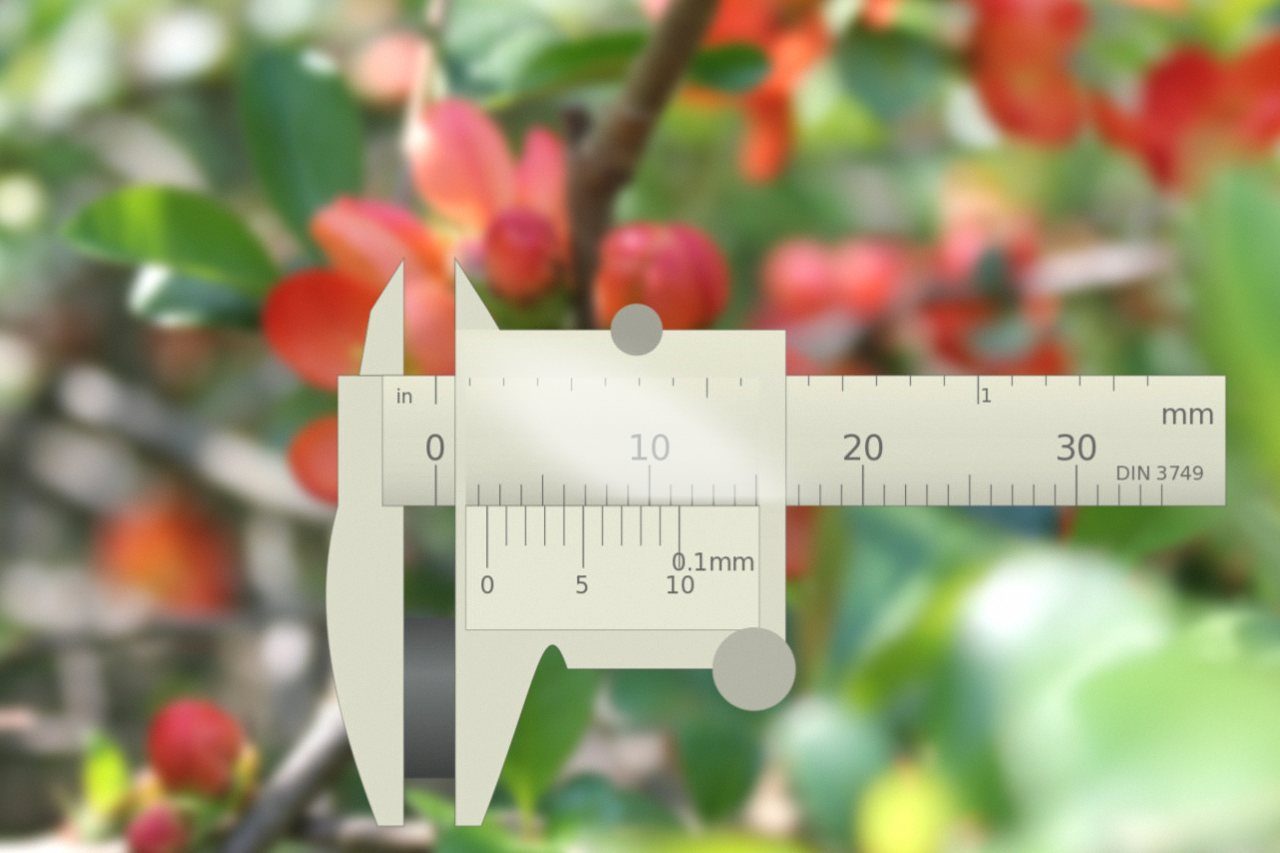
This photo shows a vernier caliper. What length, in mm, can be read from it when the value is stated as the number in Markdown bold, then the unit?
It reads **2.4** mm
